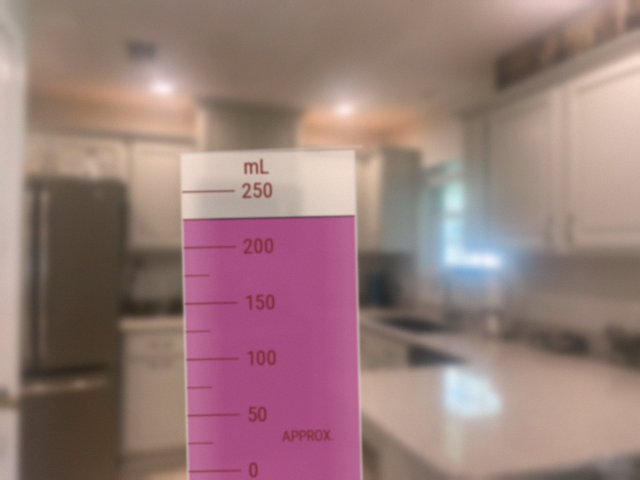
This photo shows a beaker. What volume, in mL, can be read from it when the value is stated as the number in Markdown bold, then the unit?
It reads **225** mL
